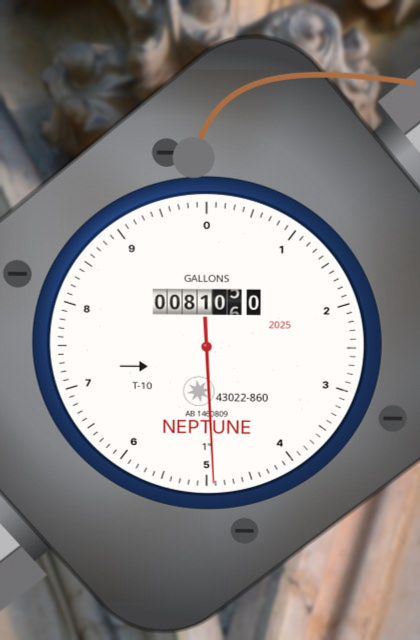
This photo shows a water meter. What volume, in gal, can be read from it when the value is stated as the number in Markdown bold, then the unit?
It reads **81054.9** gal
